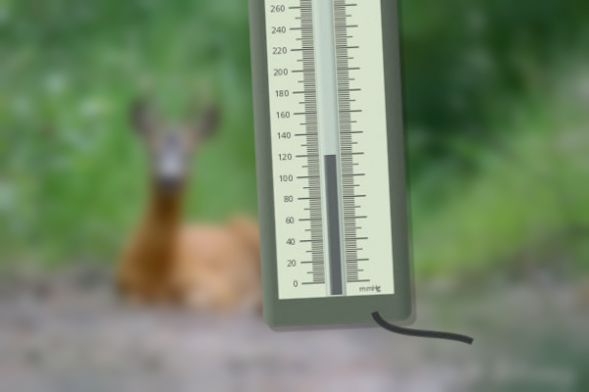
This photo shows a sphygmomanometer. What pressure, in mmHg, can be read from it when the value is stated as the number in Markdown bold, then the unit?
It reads **120** mmHg
